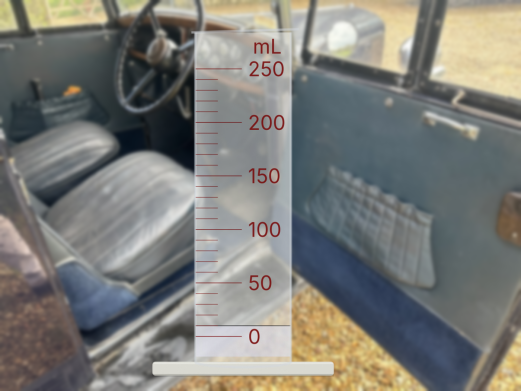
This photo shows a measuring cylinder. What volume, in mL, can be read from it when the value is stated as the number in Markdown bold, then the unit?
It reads **10** mL
